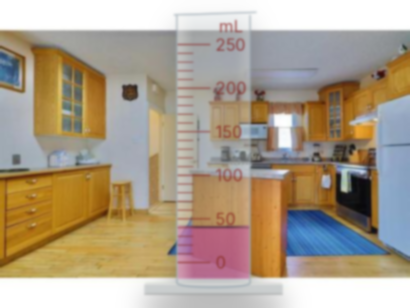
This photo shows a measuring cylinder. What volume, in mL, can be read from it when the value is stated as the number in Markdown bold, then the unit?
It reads **40** mL
